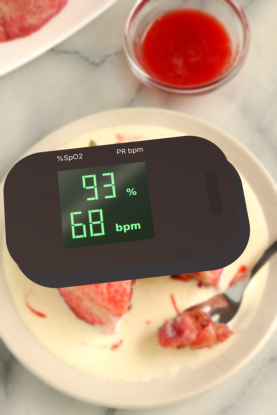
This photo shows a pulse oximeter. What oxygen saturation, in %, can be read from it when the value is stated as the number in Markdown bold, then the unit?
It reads **93** %
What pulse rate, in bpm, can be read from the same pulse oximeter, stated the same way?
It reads **68** bpm
